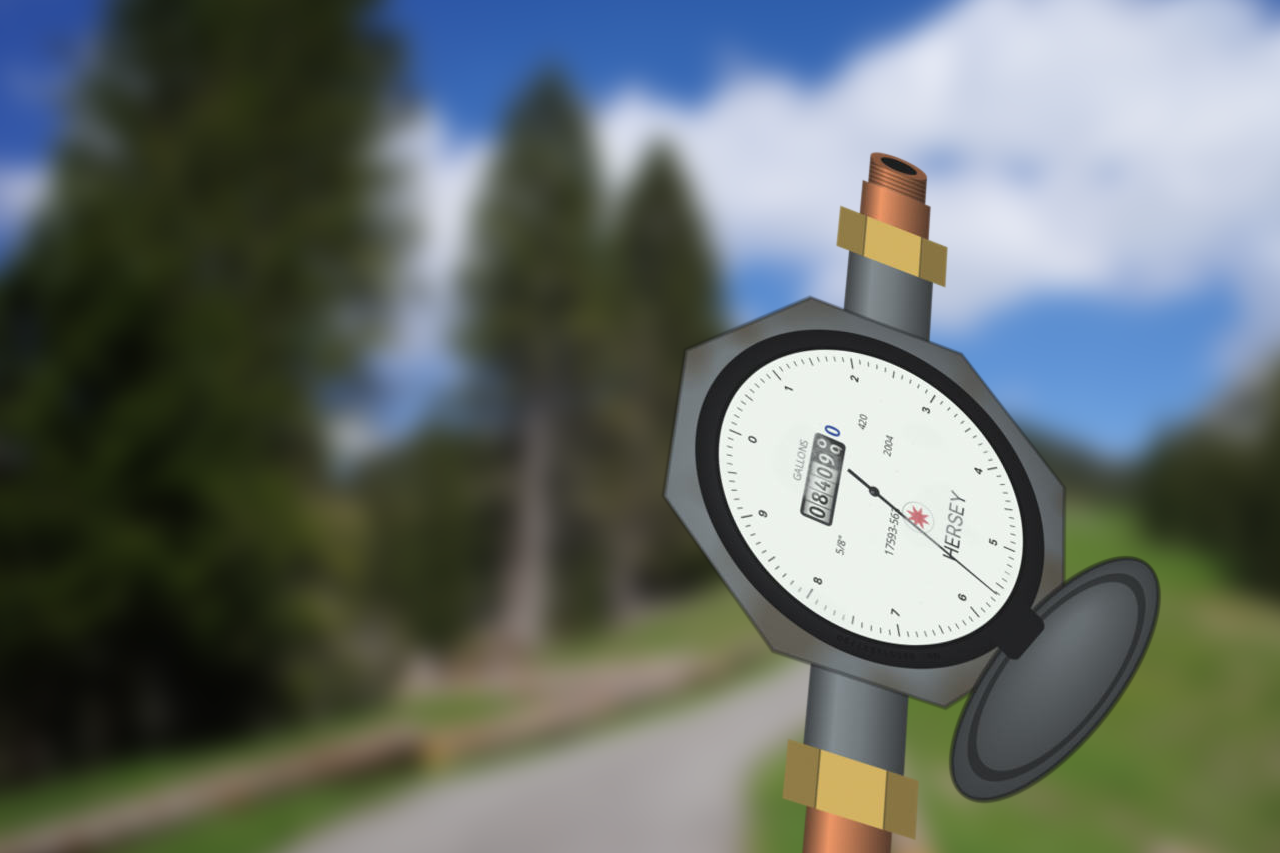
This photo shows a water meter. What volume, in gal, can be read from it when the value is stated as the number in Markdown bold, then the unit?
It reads **840985.6** gal
